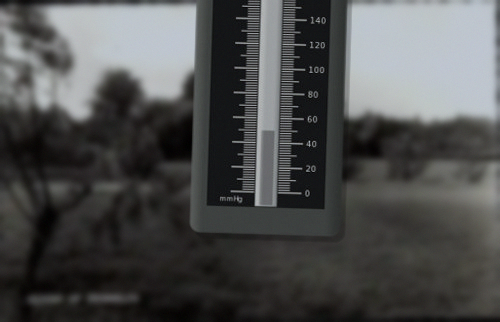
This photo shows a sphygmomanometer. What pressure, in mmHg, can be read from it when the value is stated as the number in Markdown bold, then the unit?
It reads **50** mmHg
